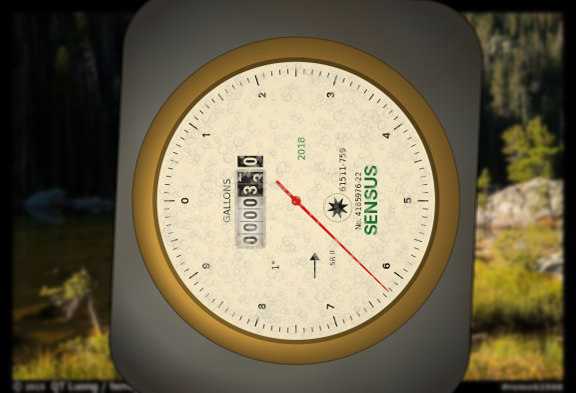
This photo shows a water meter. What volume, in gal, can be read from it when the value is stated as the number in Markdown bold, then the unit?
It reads **326.2** gal
